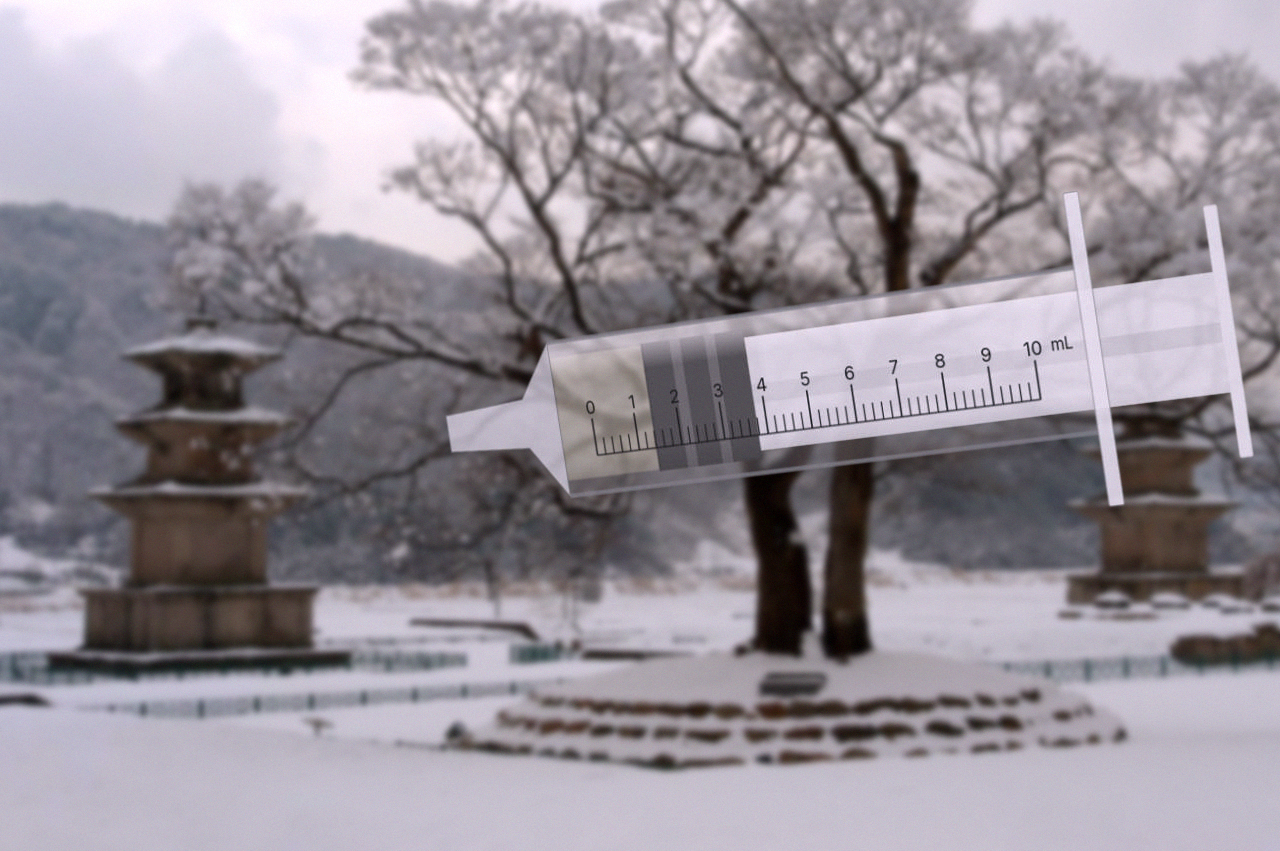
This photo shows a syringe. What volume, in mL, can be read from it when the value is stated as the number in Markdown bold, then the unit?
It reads **1.4** mL
